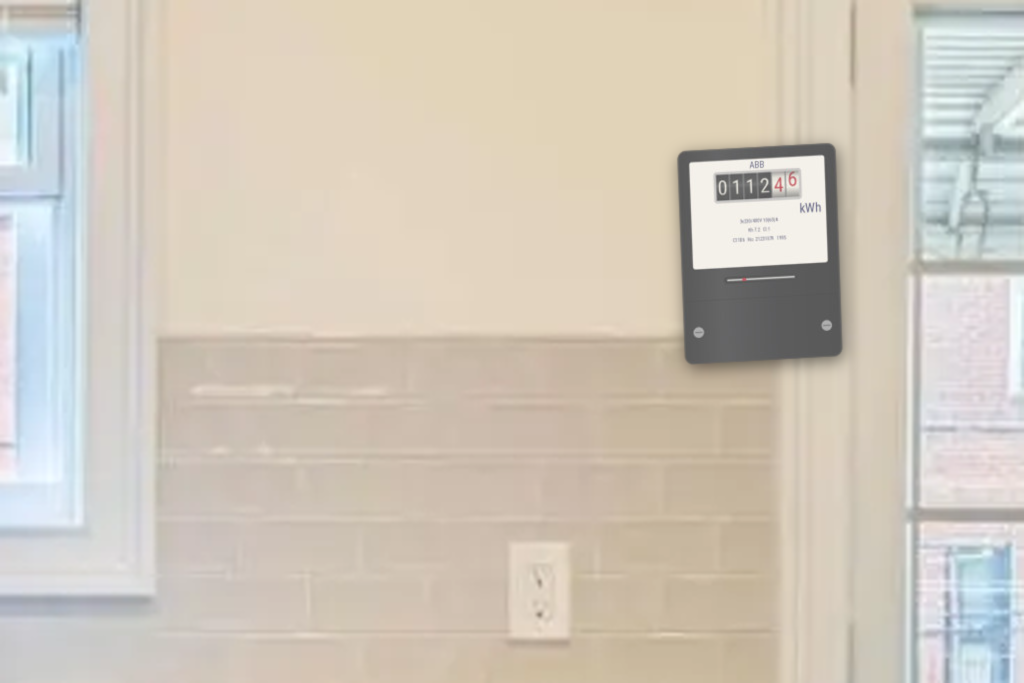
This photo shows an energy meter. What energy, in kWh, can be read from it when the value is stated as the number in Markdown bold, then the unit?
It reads **112.46** kWh
